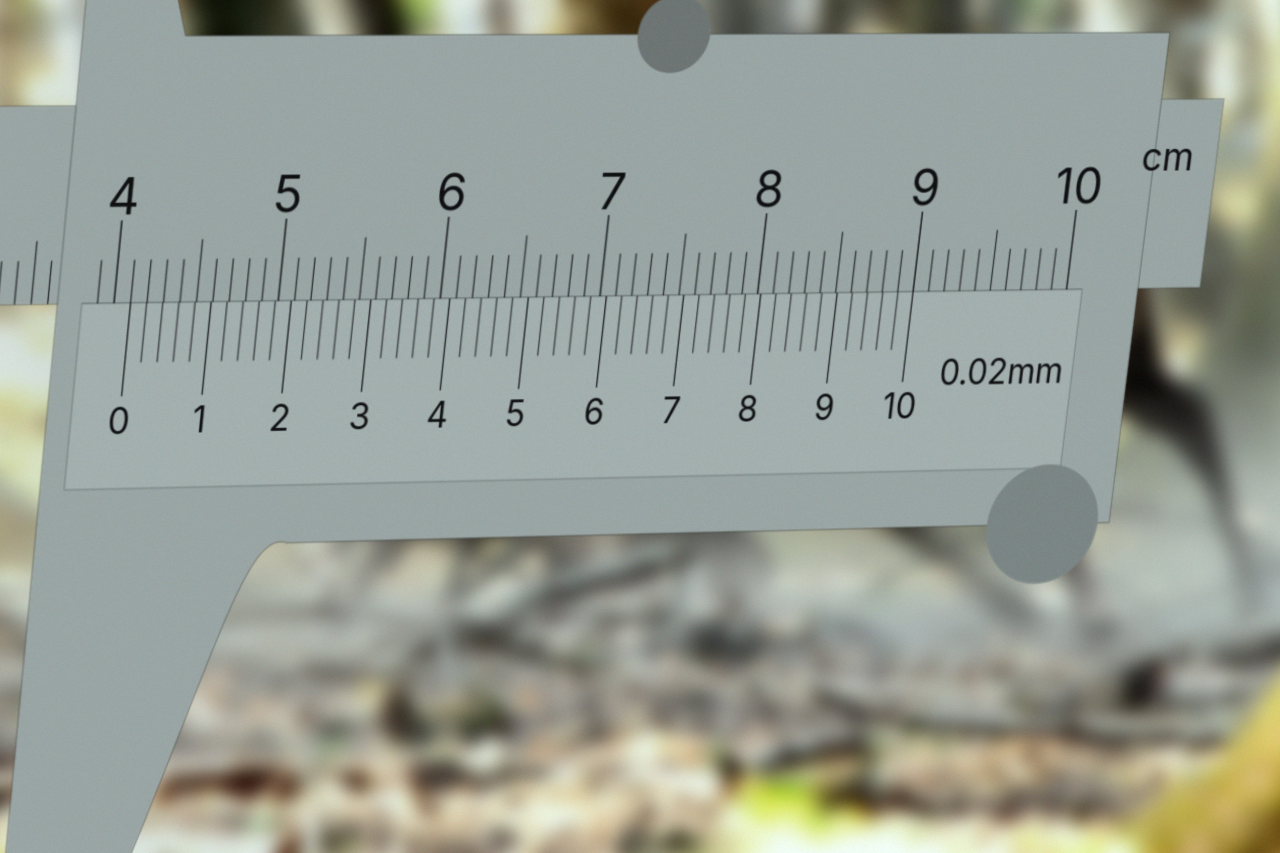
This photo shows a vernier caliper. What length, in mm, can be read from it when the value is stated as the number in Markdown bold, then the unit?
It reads **41.0** mm
